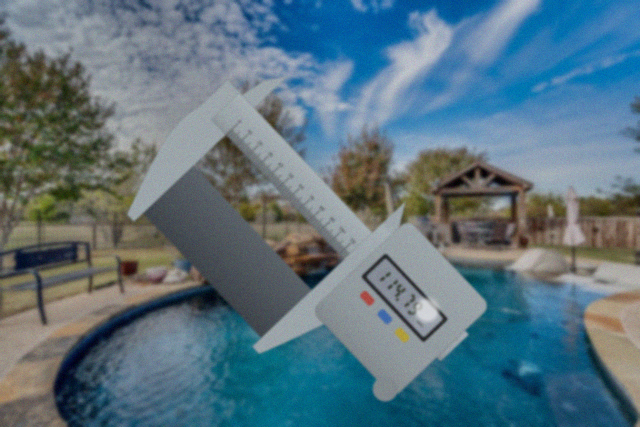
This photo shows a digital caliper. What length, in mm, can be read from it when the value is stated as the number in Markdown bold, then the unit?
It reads **114.79** mm
